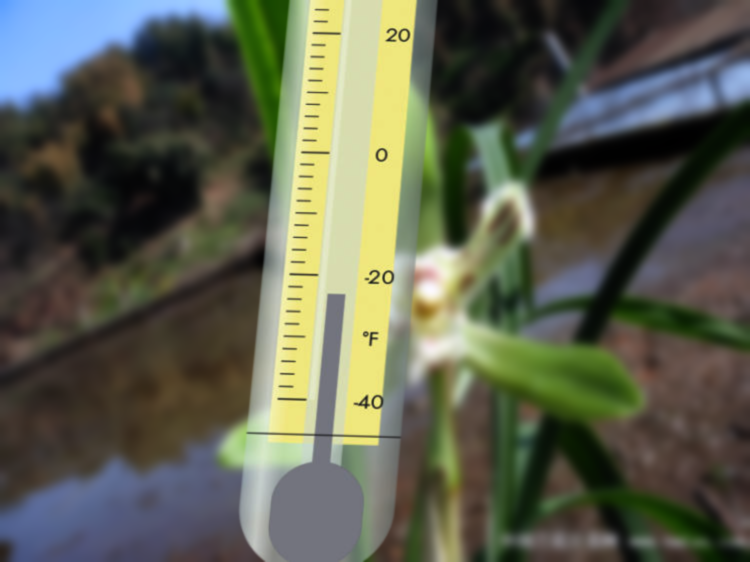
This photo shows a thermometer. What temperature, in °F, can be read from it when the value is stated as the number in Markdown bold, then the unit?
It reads **-23** °F
